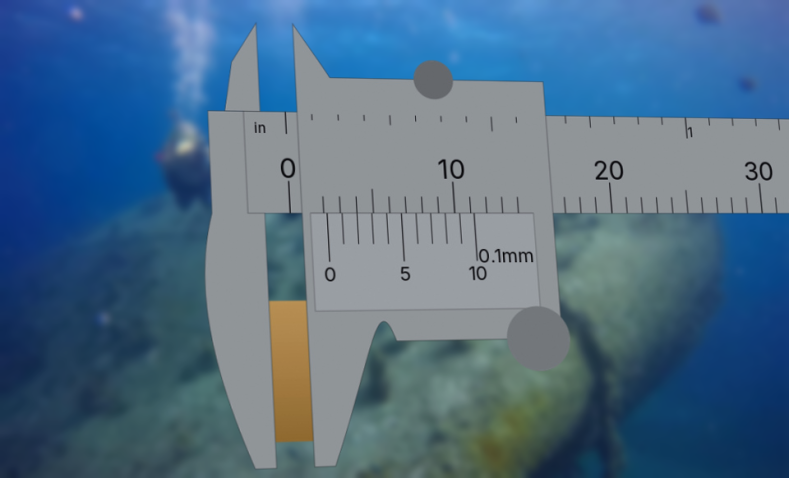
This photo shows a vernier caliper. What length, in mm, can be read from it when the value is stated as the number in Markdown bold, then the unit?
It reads **2.2** mm
